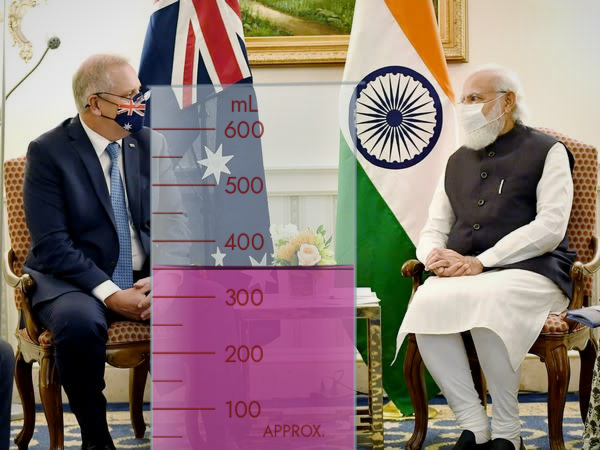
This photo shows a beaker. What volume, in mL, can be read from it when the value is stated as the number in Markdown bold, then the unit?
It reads **350** mL
